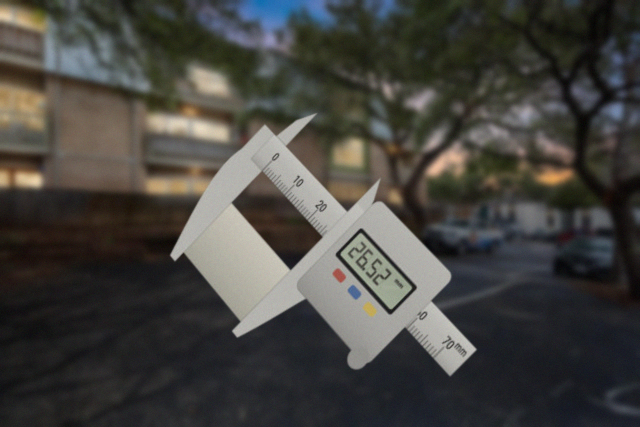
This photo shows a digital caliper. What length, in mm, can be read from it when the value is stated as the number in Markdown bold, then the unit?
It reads **26.52** mm
